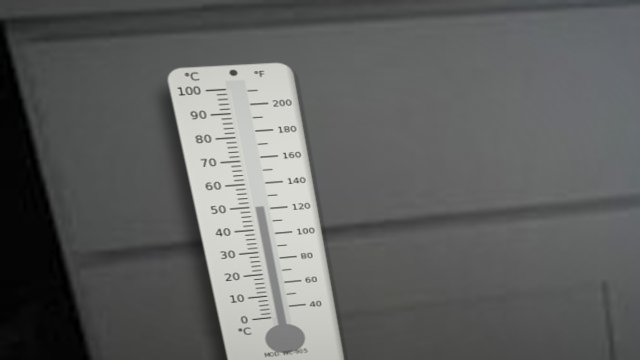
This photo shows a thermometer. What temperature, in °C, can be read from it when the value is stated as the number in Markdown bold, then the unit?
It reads **50** °C
